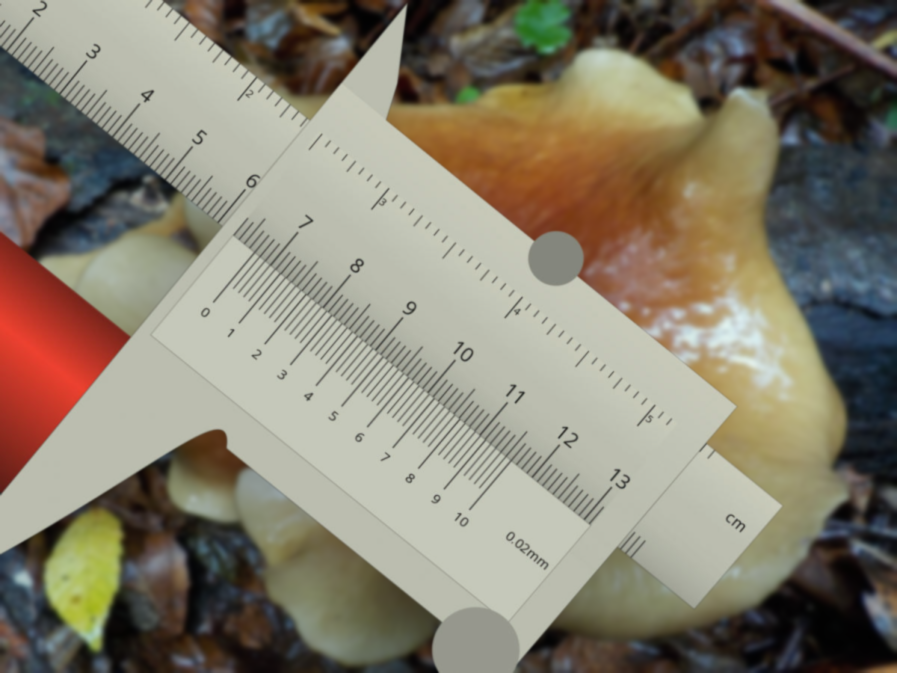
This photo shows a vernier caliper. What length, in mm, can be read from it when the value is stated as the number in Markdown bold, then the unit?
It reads **67.0** mm
